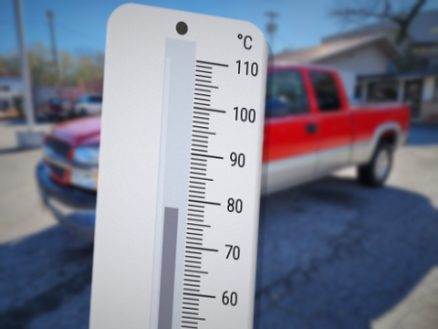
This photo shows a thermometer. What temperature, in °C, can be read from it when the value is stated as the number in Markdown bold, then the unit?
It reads **78** °C
